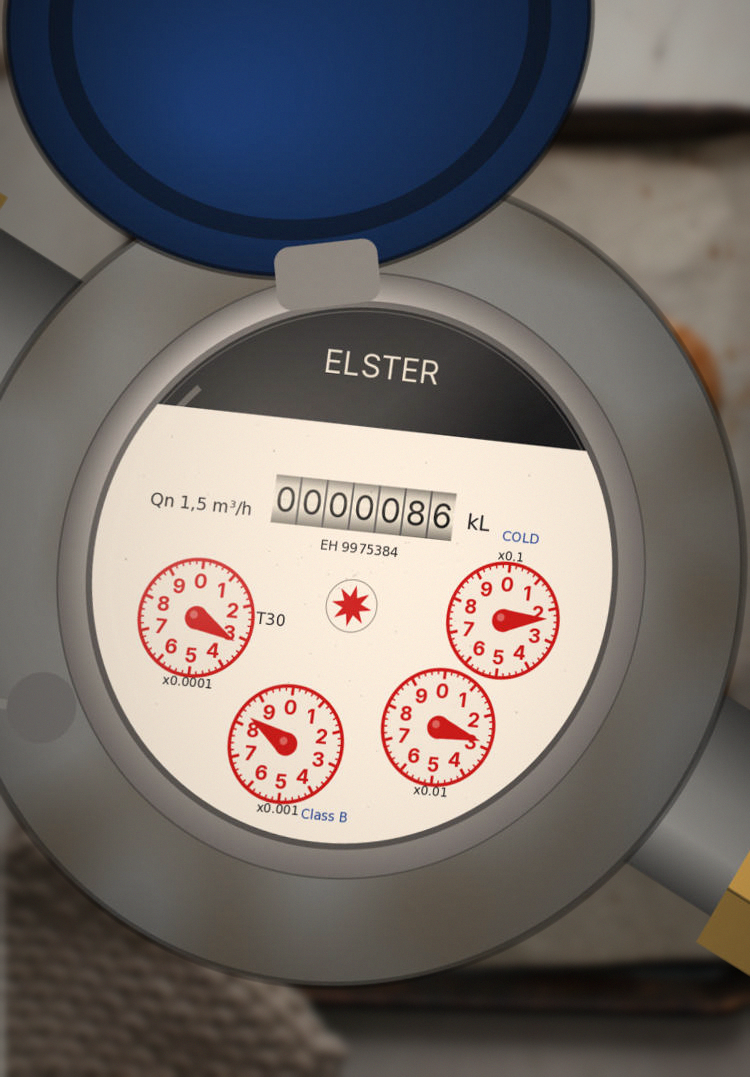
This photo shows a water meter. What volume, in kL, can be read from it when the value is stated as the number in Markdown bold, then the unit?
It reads **86.2283** kL
